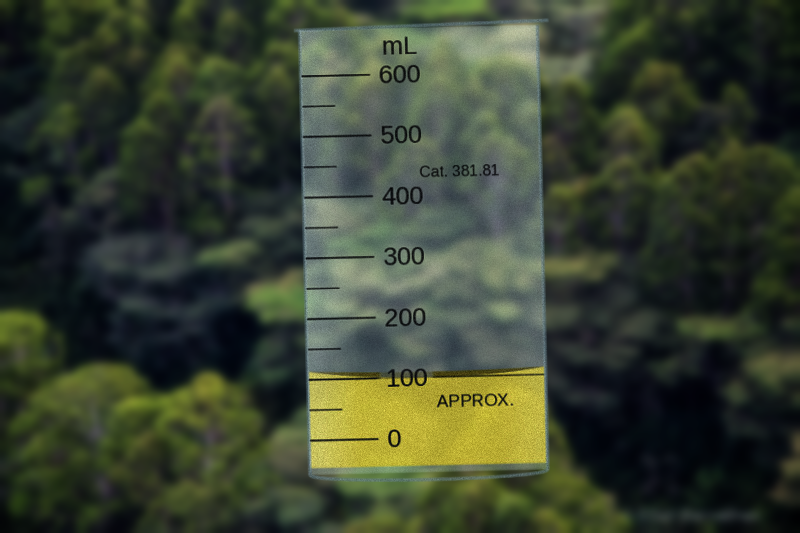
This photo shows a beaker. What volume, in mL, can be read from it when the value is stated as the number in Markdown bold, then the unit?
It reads **100** mL
